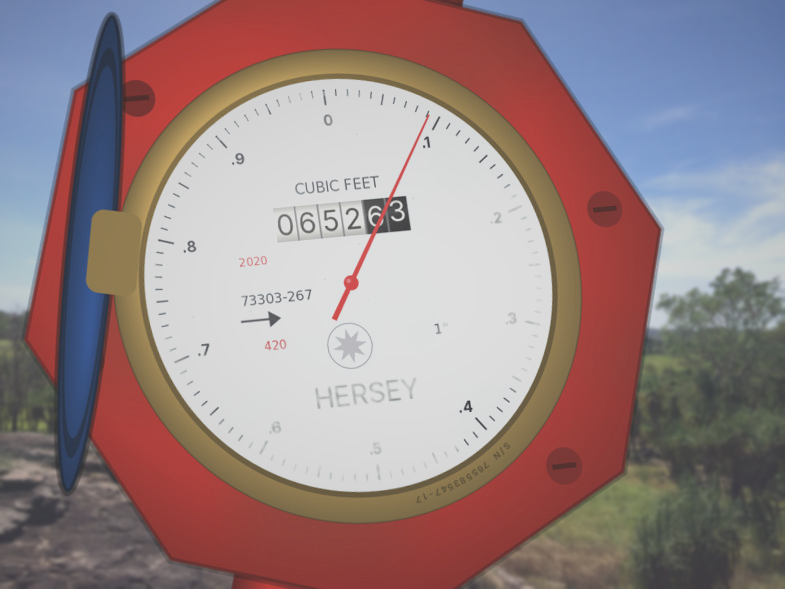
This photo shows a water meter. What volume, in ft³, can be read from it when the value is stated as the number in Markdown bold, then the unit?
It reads **65263.09** ft³
